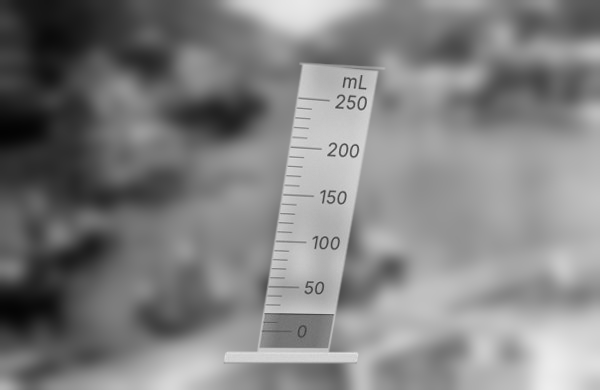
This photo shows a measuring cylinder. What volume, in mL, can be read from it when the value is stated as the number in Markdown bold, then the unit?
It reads **20** mL
